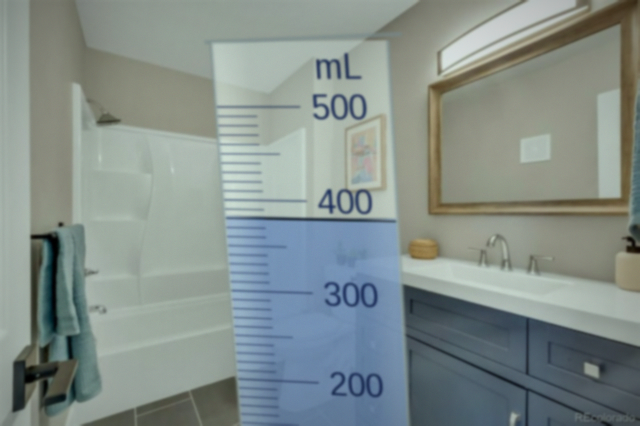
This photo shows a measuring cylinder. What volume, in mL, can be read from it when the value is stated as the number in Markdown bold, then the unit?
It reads **380** mL
